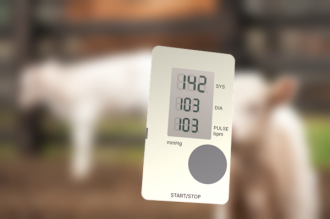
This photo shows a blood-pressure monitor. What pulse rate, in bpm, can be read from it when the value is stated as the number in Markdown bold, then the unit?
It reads **103** bpm
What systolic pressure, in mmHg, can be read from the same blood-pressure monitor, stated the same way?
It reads **142** mmHg
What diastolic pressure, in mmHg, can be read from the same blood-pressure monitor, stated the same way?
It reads **103** mmHg
